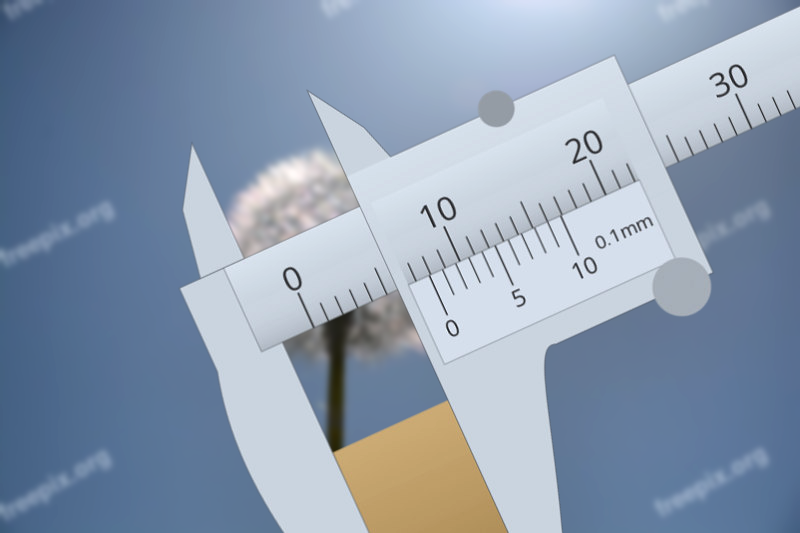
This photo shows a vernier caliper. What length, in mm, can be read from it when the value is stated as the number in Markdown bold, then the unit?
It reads **7.9** mm
